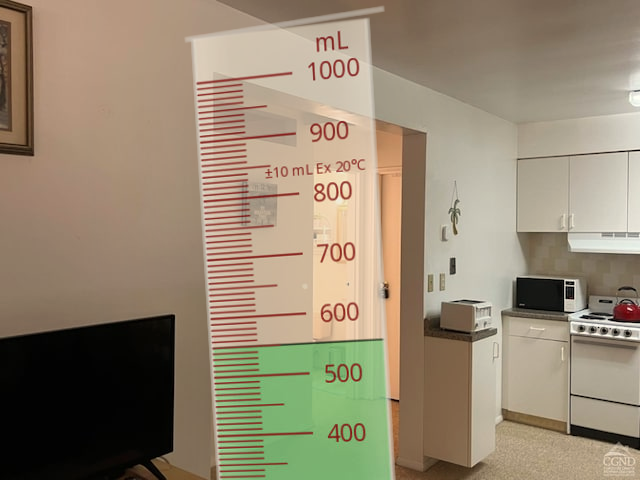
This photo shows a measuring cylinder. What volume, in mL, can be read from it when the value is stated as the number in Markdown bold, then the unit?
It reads **550** mL
